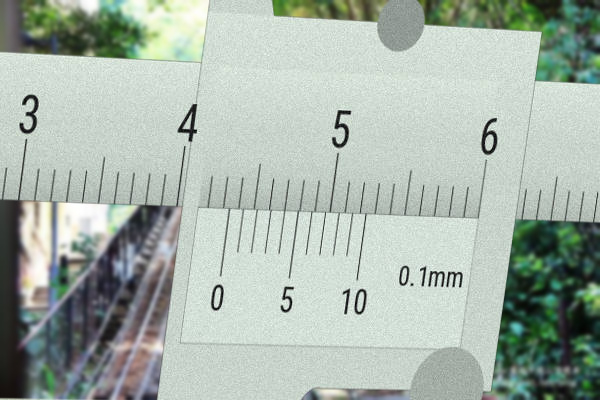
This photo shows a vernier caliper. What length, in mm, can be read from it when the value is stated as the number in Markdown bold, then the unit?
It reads **43.4** mm
